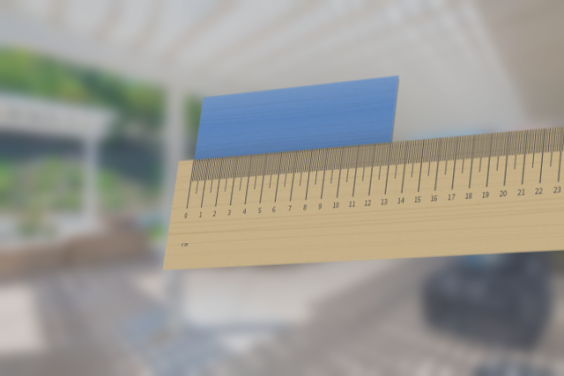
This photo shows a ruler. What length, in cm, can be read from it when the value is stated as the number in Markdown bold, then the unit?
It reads **13** cm
